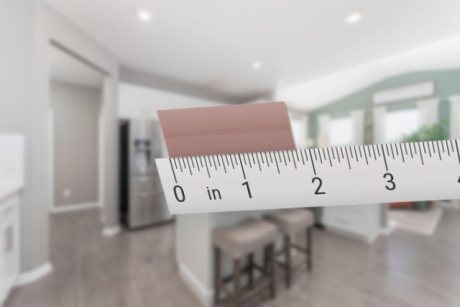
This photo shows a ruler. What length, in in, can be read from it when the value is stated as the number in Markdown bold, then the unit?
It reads **1.8125** in
